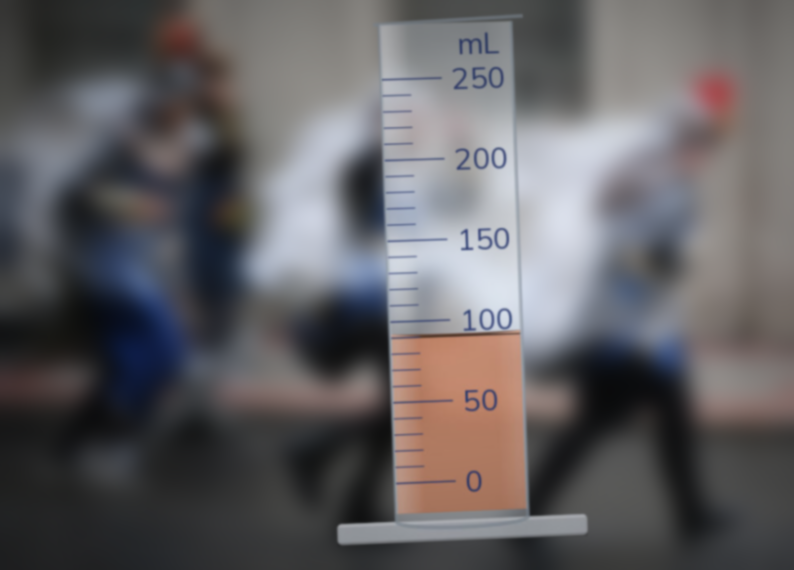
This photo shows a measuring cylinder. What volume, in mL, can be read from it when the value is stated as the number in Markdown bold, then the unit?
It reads **90** mL
